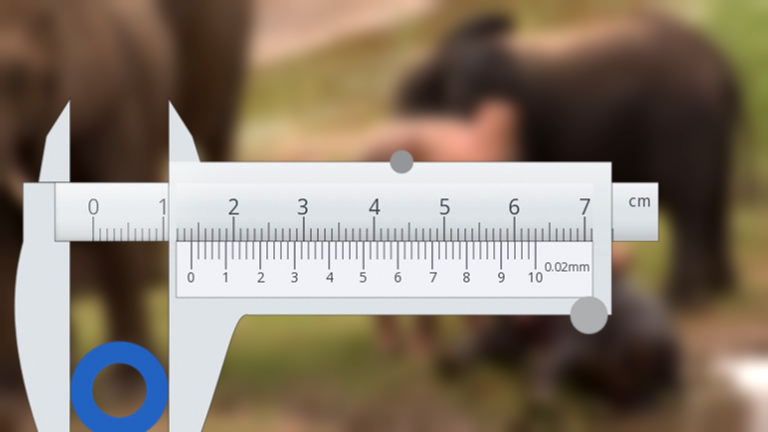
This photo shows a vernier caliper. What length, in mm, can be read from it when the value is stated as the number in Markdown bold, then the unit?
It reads **14.0** mm
